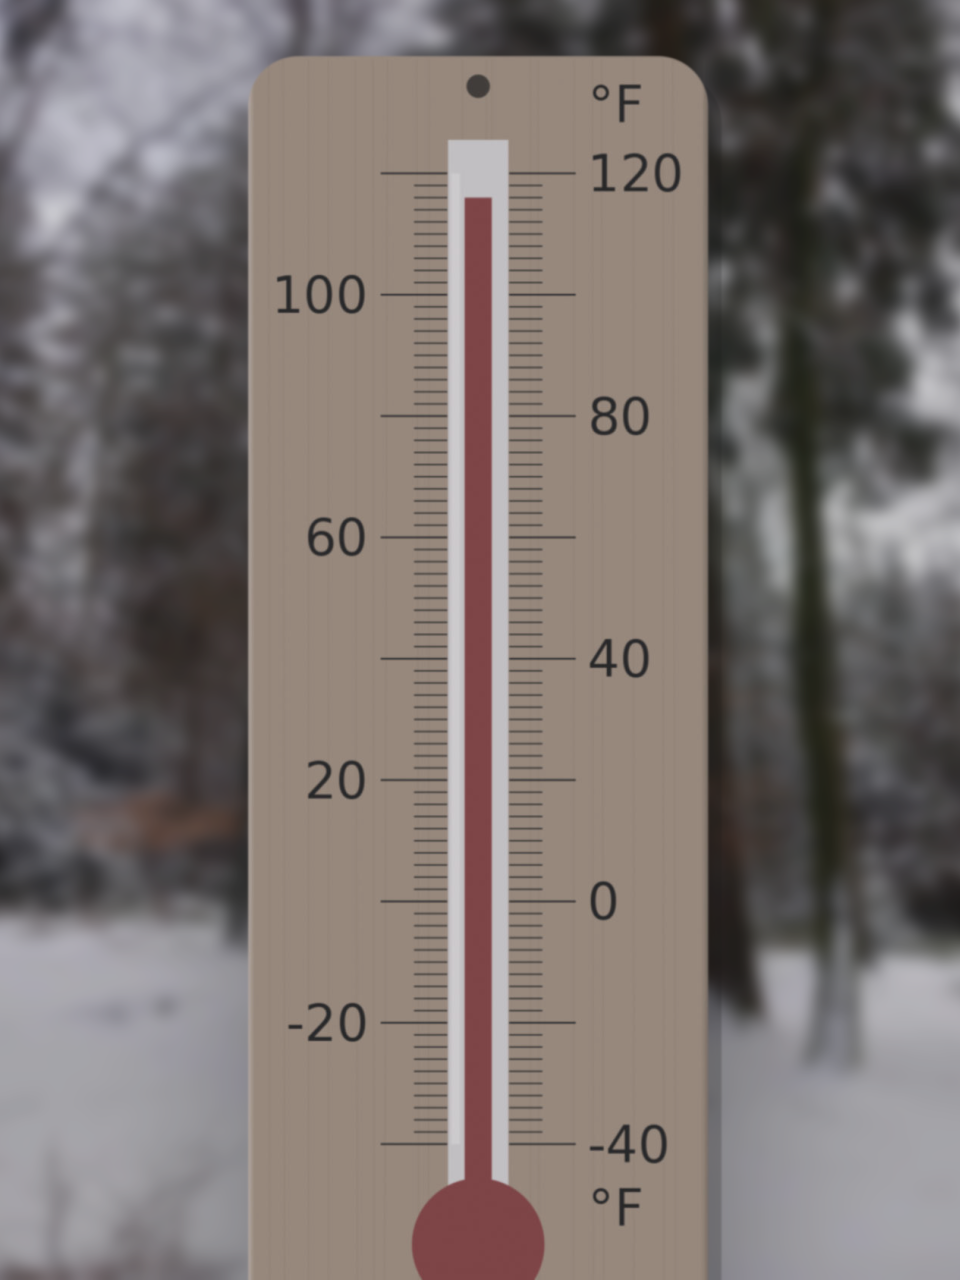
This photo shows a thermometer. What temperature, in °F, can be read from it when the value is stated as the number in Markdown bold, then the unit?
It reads **116** °F
